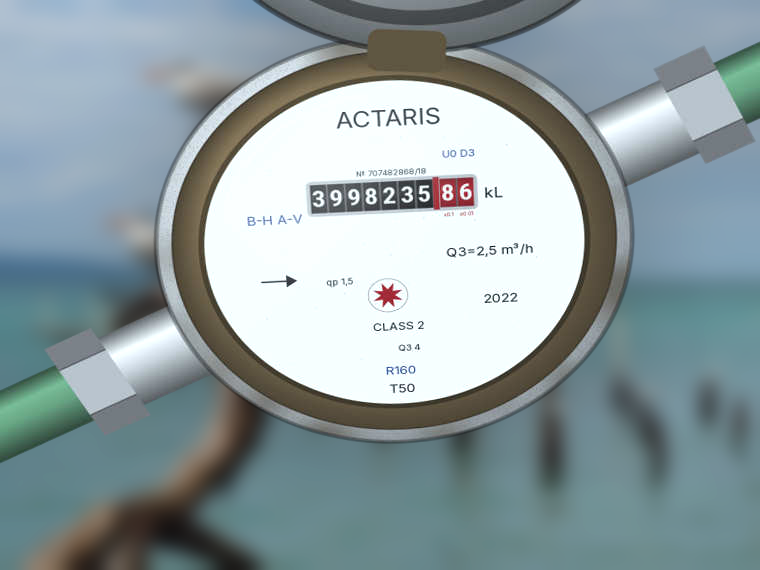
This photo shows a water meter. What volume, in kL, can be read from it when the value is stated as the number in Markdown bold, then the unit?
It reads **3998235.86** kL
